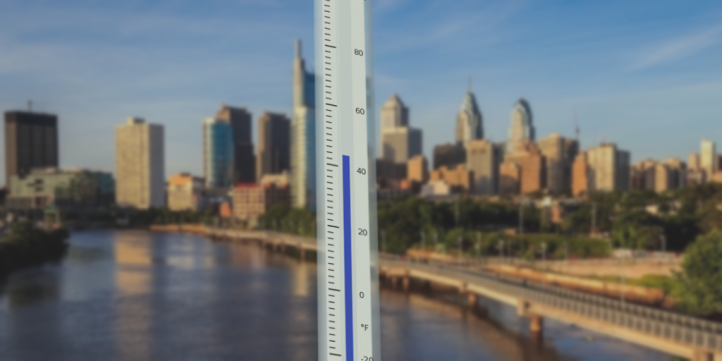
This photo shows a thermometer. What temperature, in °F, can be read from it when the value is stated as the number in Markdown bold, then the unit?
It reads **44** °F
